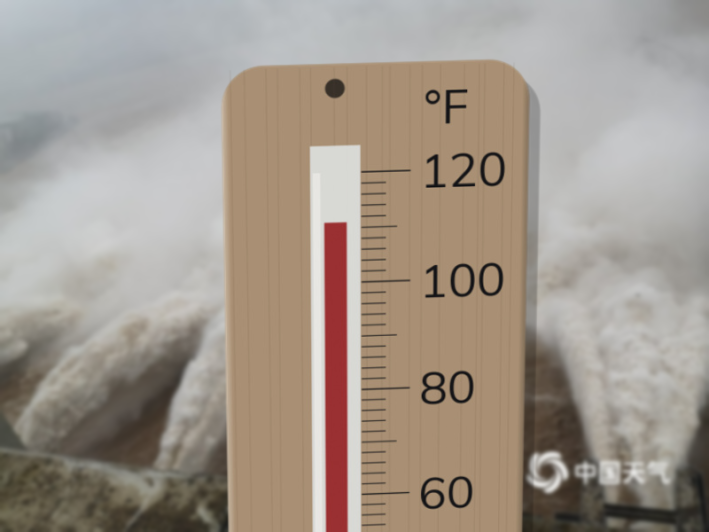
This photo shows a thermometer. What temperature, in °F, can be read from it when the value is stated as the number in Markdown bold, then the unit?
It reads **111** °F
